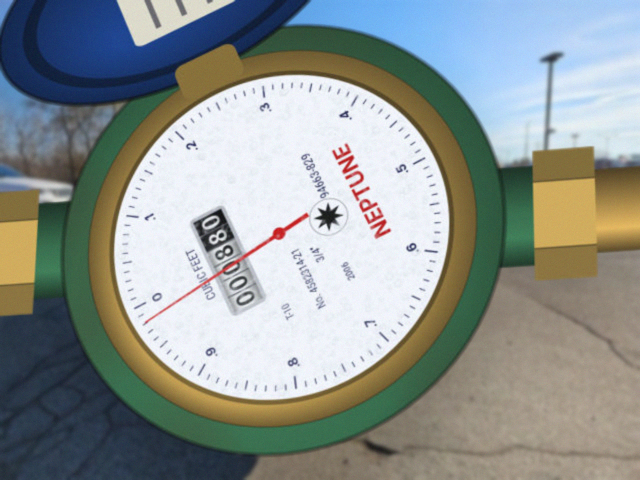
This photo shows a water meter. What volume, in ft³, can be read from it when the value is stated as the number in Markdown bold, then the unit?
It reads **879.98** ft³
